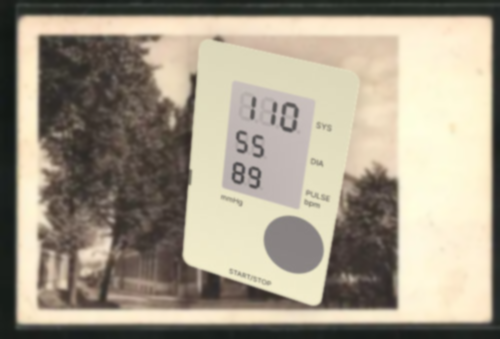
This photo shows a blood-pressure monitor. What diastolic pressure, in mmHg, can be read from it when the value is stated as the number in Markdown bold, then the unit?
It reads **55** mmHg
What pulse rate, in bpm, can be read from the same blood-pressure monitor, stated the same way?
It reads **89** bpm
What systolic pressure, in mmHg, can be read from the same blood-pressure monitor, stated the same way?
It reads **110** mmHg
